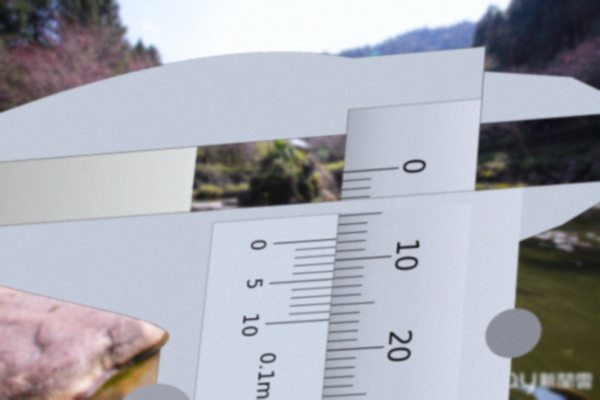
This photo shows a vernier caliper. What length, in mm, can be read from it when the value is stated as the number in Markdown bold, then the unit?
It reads **7.6** mm
